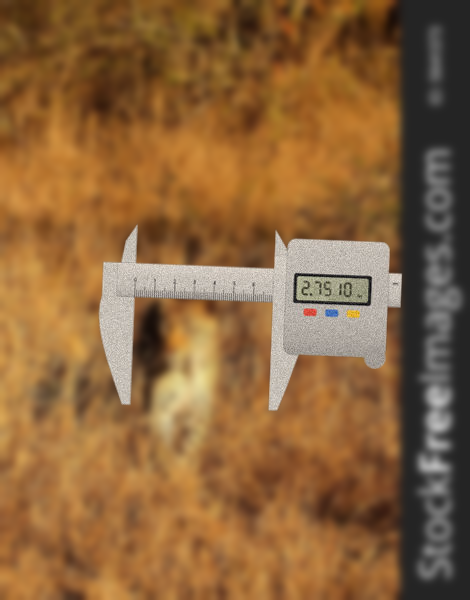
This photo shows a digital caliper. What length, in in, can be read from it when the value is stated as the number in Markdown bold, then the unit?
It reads **2.7510** in
